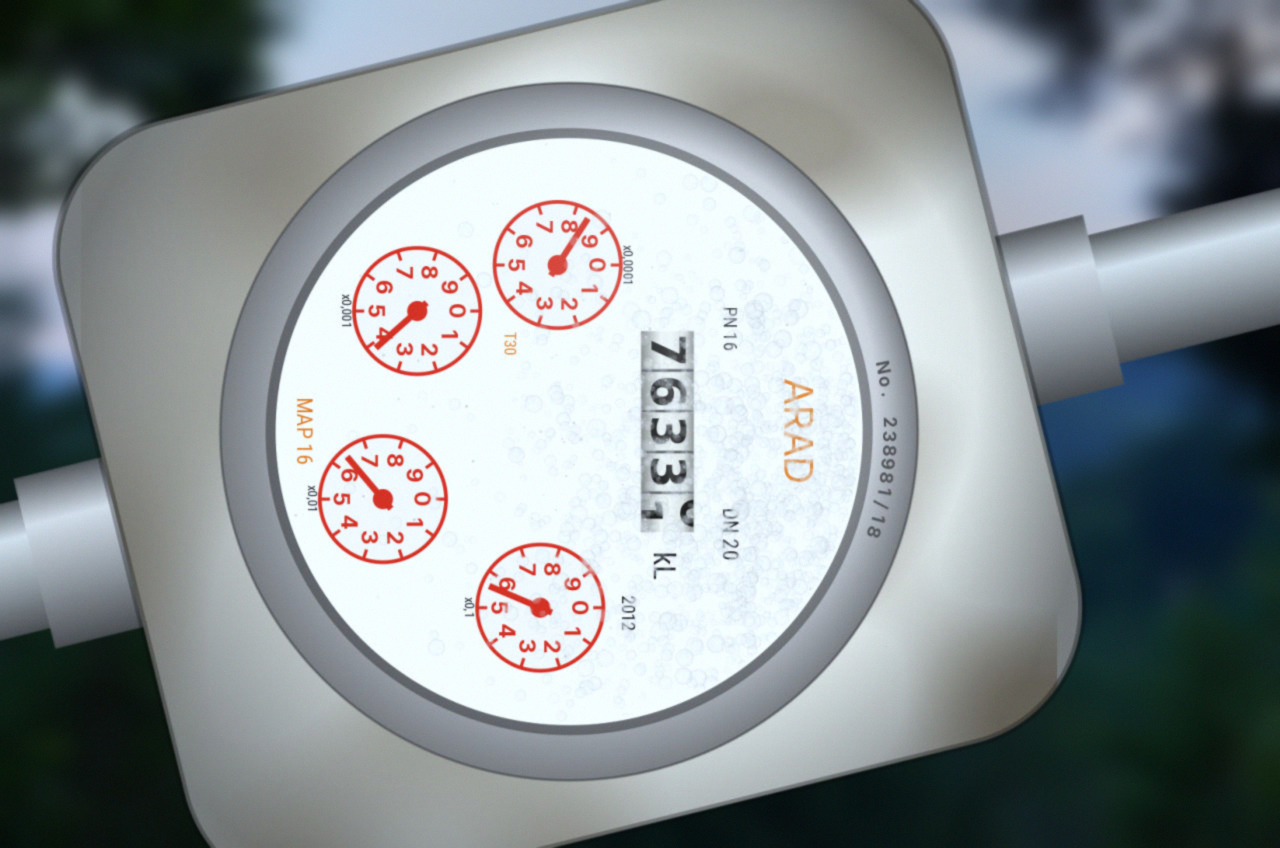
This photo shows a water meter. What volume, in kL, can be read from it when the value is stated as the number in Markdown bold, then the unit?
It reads **76330.5638** kL
